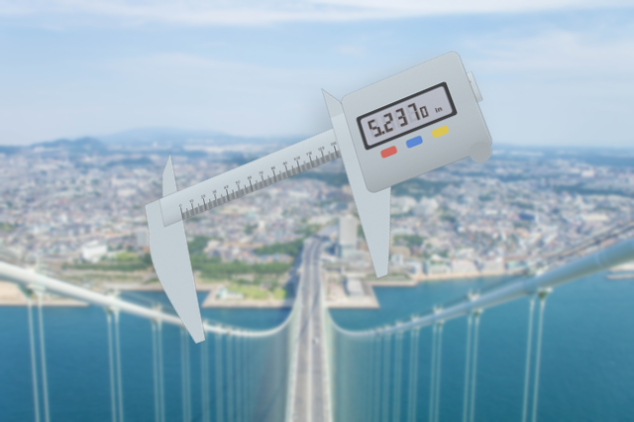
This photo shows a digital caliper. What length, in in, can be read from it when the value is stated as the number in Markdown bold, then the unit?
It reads **5.2370** in
